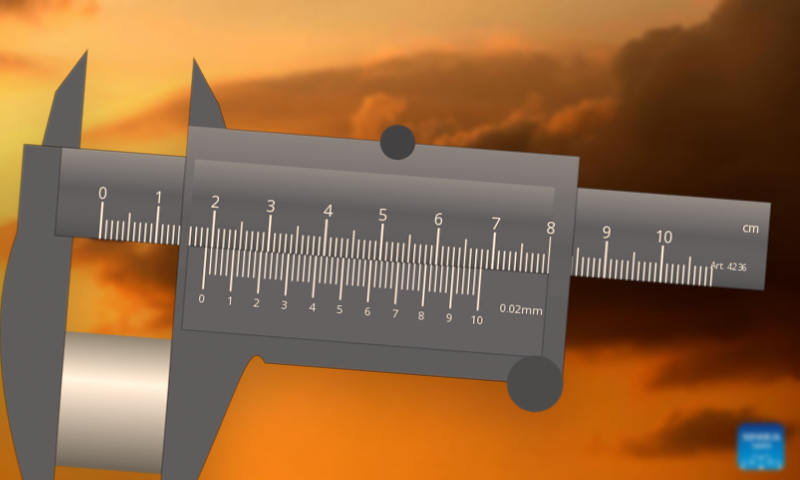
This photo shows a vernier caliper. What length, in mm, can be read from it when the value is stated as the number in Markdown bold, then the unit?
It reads **19.0** mm
